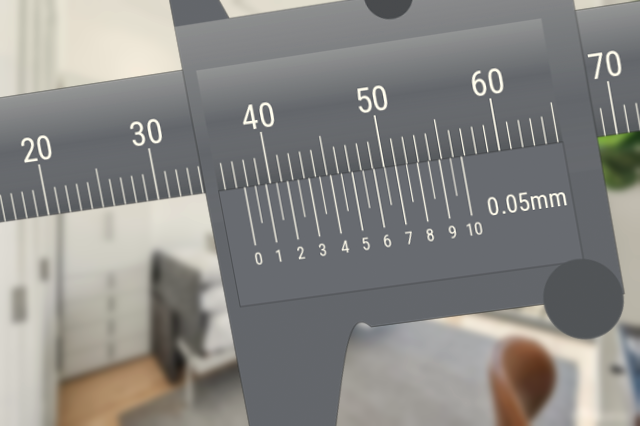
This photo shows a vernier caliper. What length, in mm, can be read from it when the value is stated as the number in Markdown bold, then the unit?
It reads **37.7** mm
